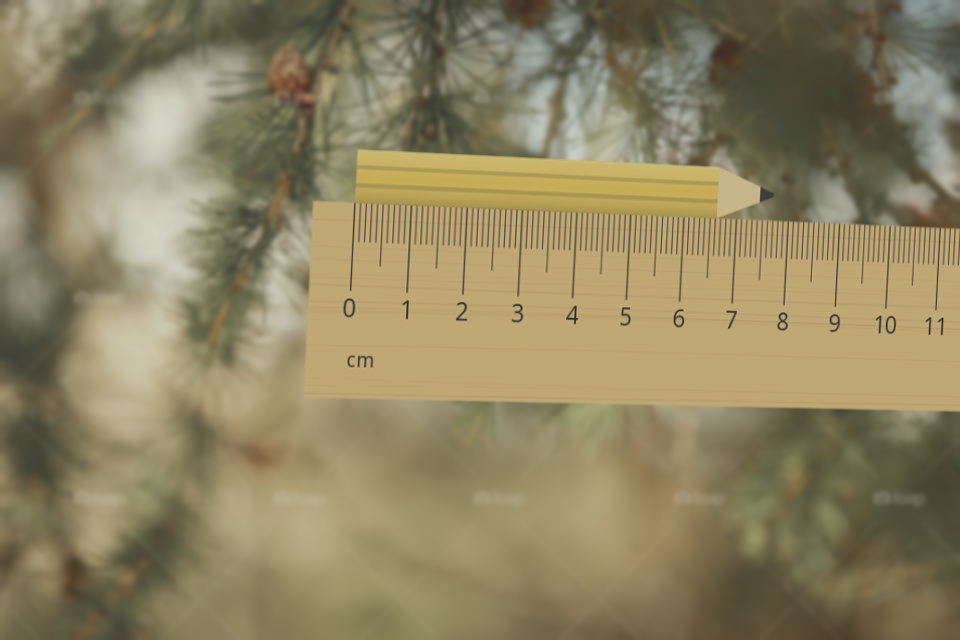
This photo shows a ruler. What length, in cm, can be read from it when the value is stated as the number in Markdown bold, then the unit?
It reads **7.7** cm
